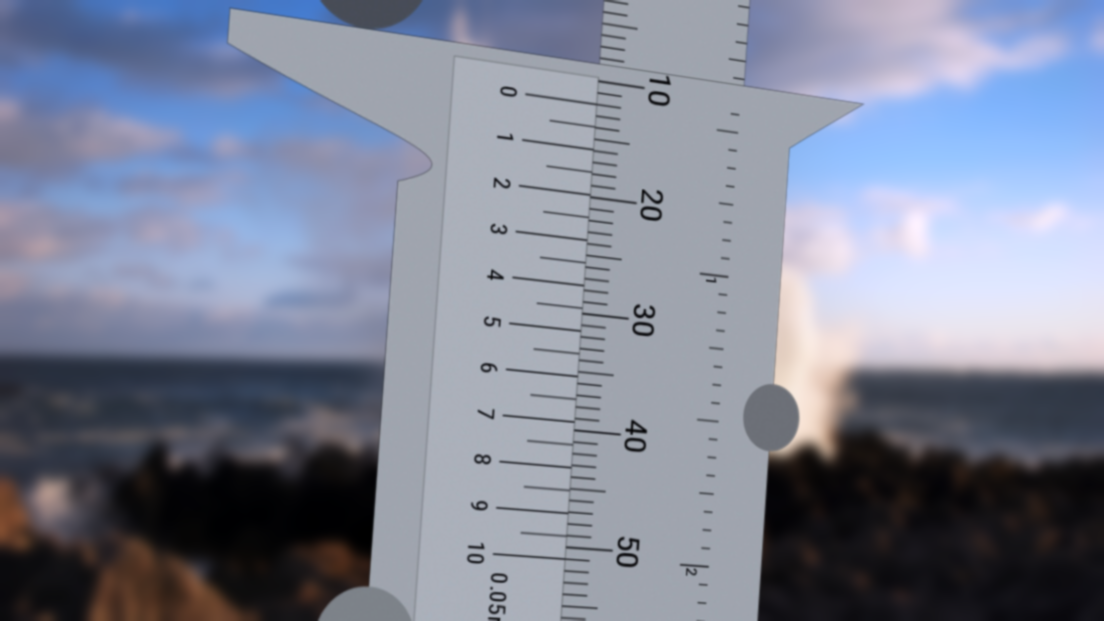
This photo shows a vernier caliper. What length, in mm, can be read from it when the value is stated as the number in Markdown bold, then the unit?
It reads **12.0** mm
